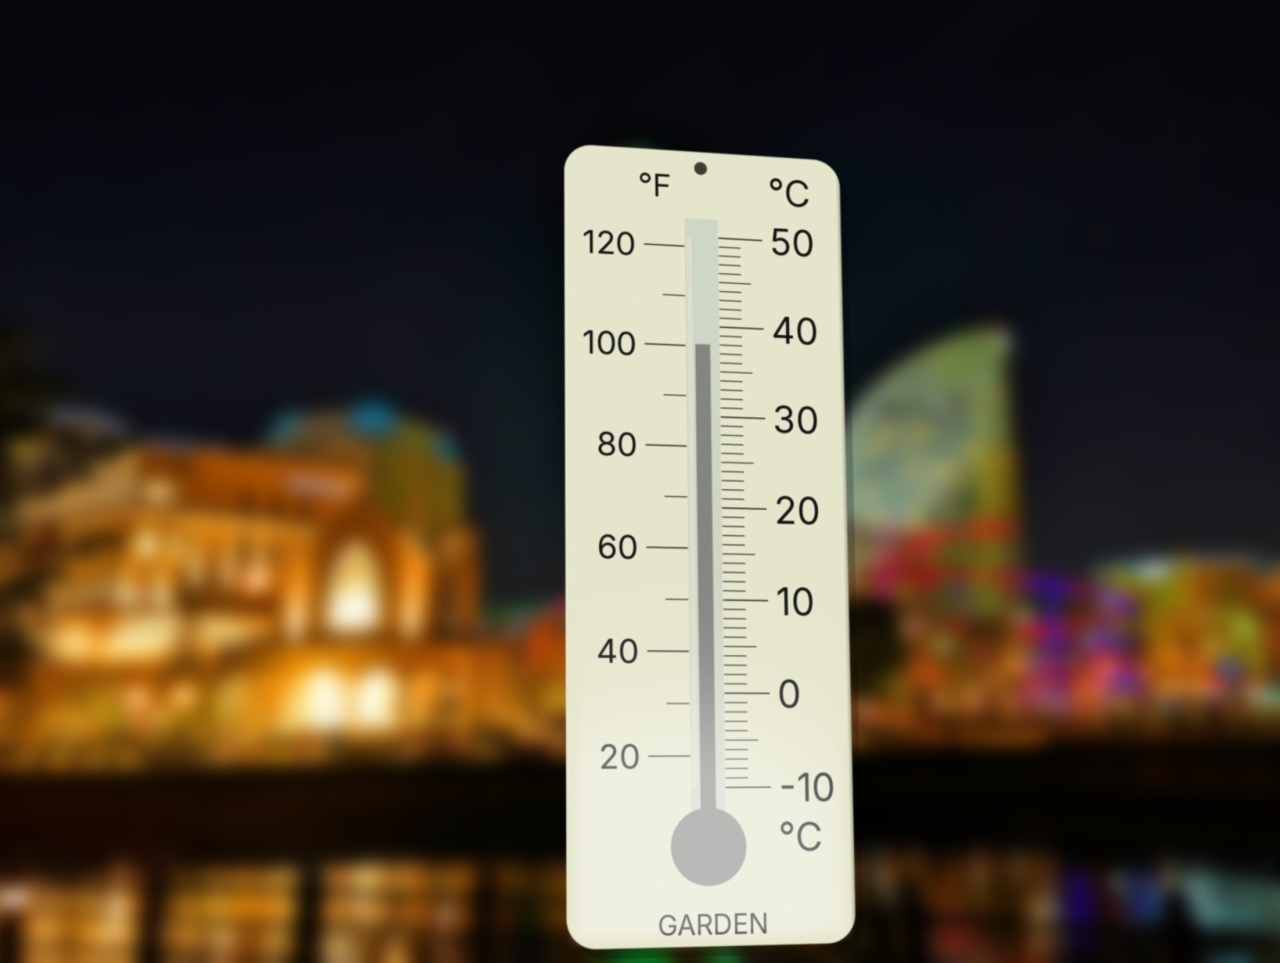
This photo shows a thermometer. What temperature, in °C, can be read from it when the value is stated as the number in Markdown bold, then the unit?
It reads **38** °C
